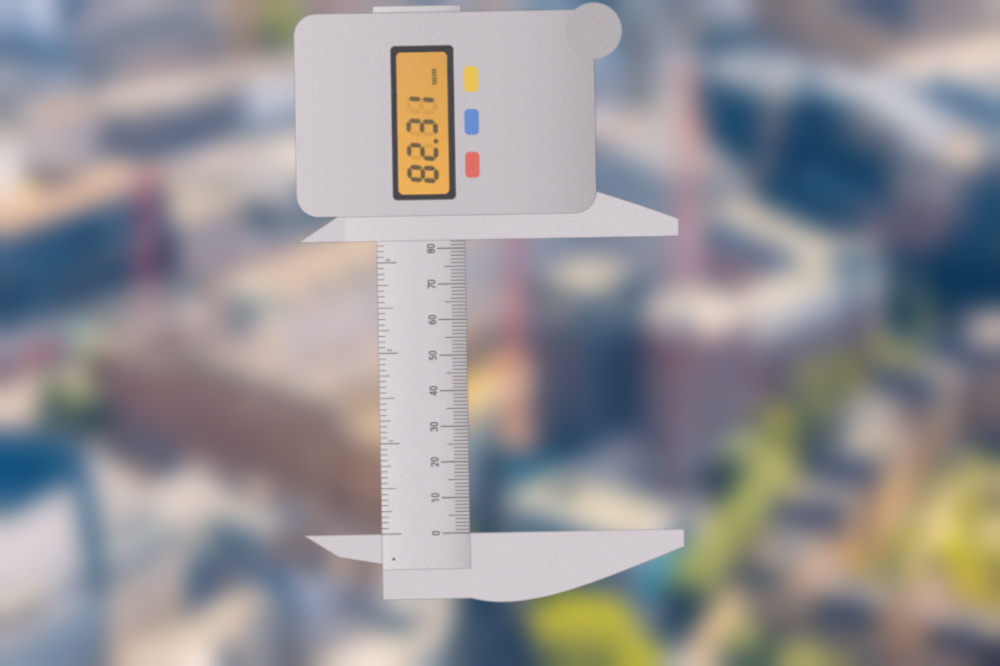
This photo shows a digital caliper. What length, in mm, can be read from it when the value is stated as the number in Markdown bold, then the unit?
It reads **82.31** mm
